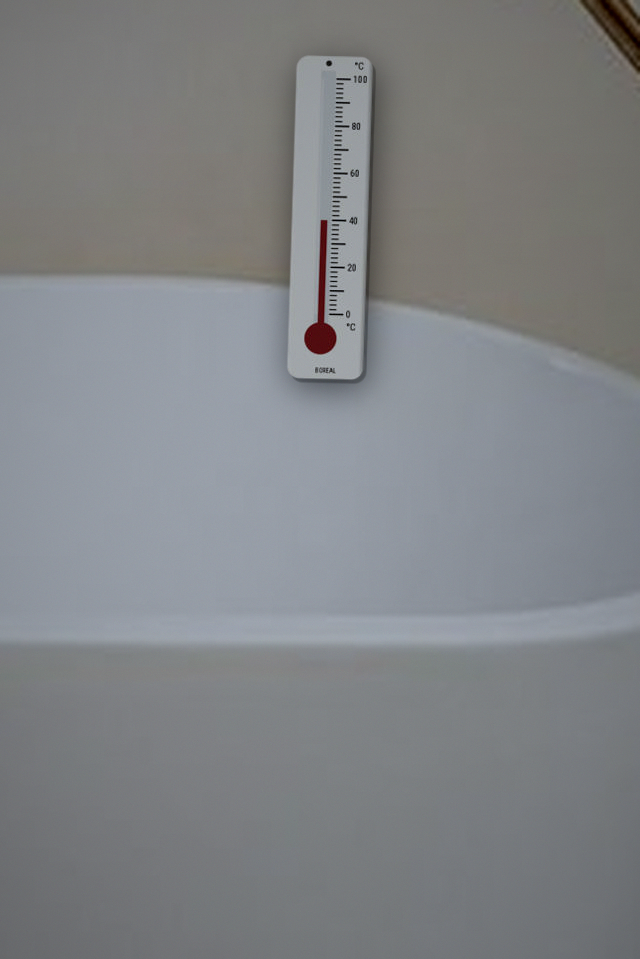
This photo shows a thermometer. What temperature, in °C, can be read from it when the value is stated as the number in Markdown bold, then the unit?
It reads **40** °C
